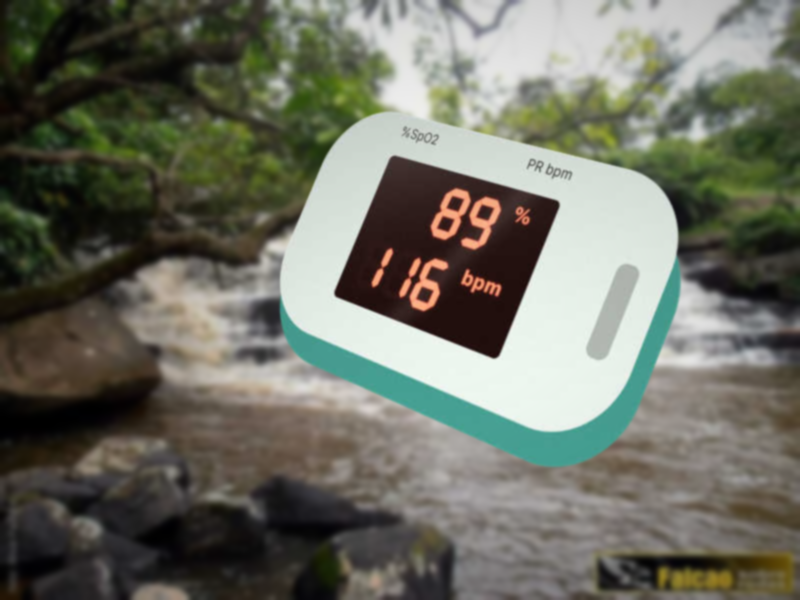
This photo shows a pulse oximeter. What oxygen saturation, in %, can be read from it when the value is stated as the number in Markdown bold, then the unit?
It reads **89** %
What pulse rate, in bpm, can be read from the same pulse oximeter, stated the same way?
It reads **116** bpm
